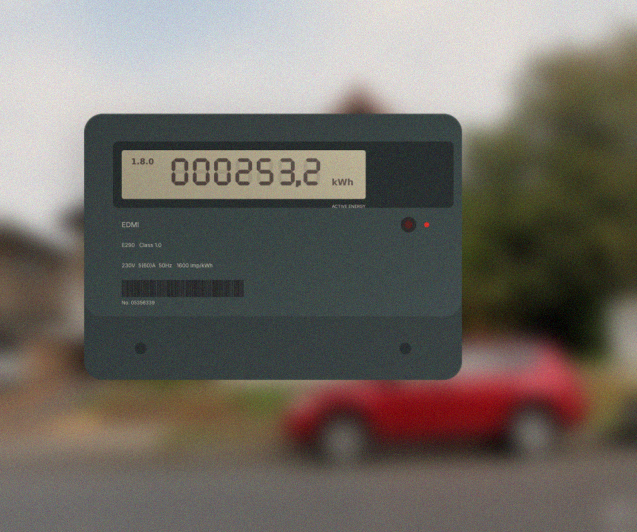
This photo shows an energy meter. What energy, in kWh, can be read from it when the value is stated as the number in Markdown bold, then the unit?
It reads **253.2** kWh
